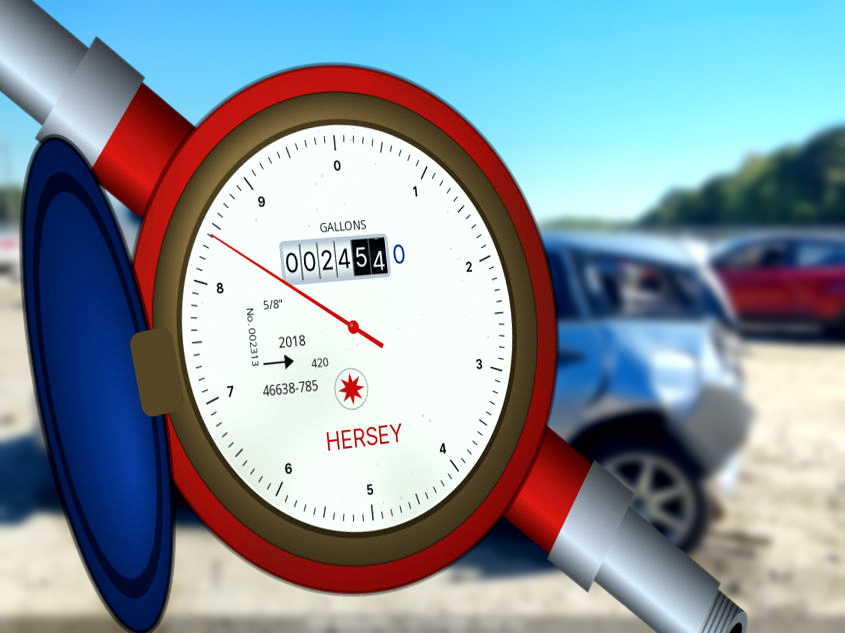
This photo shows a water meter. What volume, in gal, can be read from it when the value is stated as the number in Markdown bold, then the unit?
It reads **24538.4** gal
